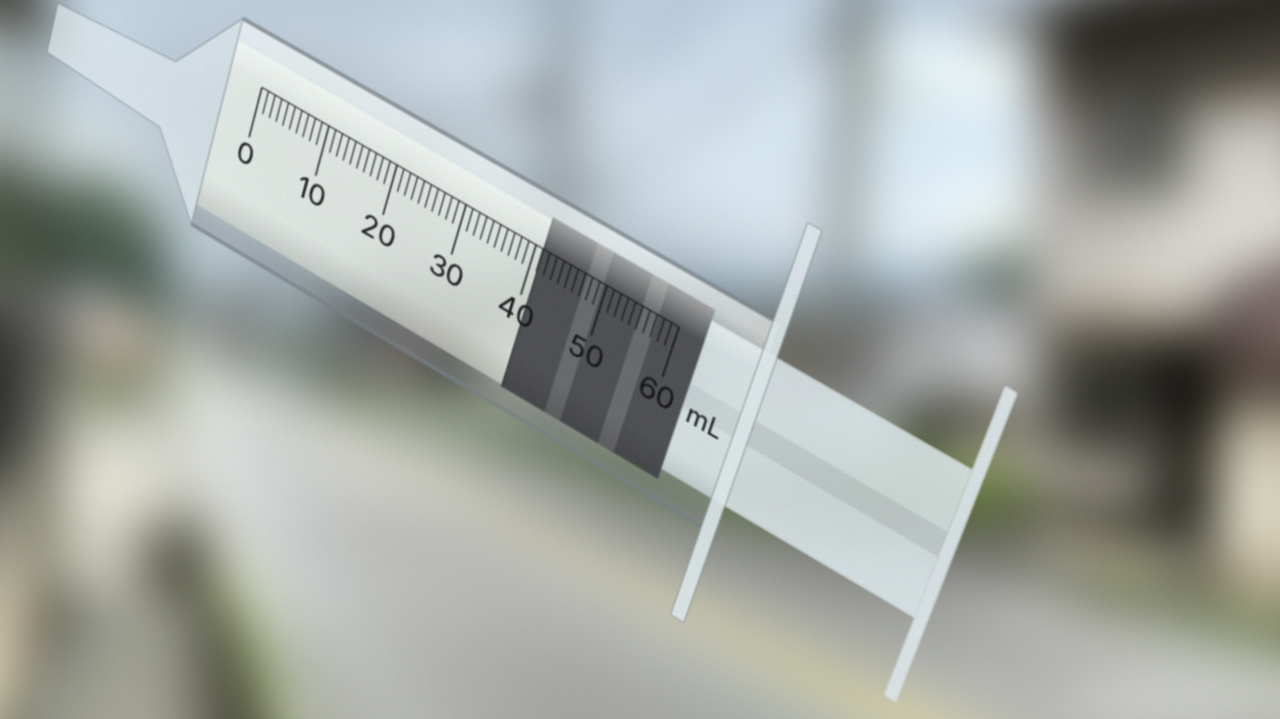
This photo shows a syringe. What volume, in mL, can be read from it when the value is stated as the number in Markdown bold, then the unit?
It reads **41** mL
